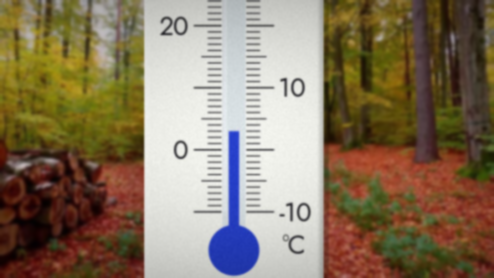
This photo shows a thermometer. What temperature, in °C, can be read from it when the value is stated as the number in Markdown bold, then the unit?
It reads **3** °C
